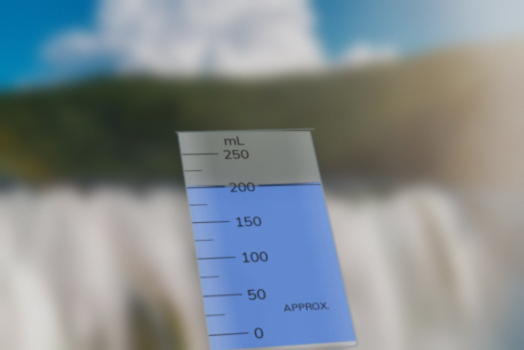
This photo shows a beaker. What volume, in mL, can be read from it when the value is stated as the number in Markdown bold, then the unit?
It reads **200** mL
